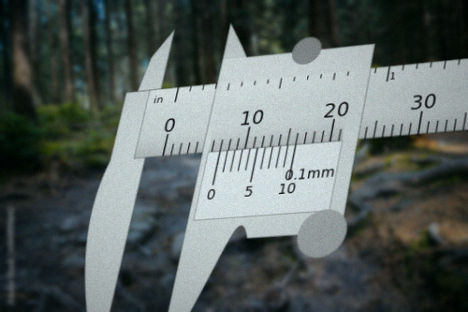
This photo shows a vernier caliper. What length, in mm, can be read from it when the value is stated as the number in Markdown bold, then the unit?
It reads **7.0** mm
